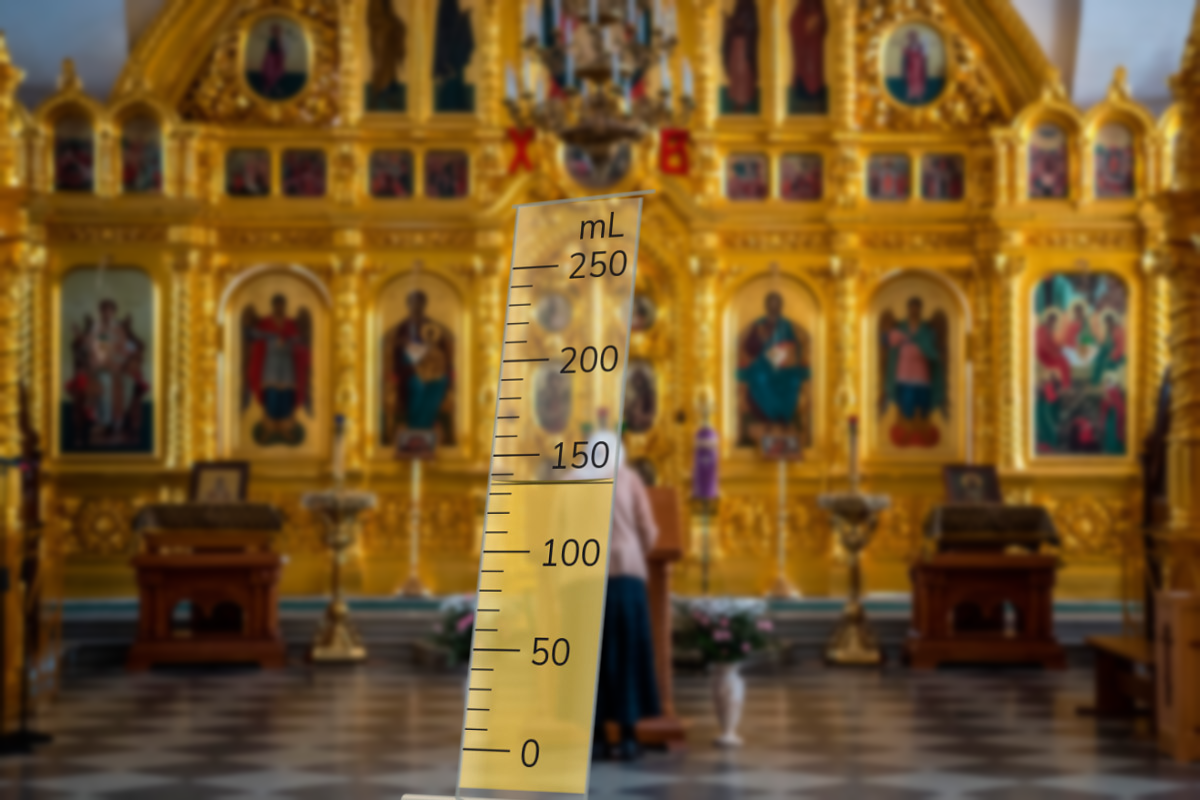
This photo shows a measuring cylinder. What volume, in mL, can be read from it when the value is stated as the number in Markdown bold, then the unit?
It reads **135** mL
